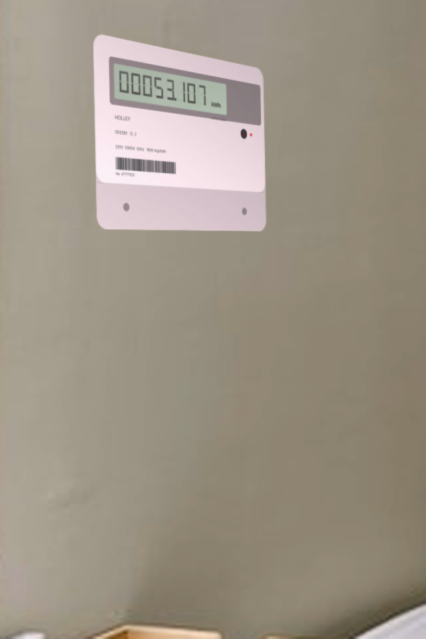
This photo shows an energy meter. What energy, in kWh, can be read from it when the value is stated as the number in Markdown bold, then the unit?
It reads **53.107** kWh
